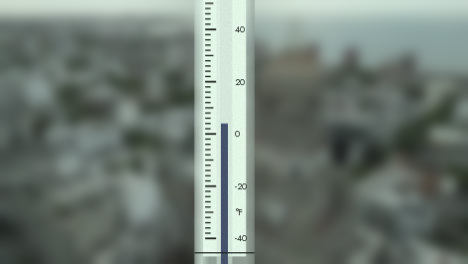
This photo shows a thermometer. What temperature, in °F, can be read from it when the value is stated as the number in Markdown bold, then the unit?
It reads **4** °F
